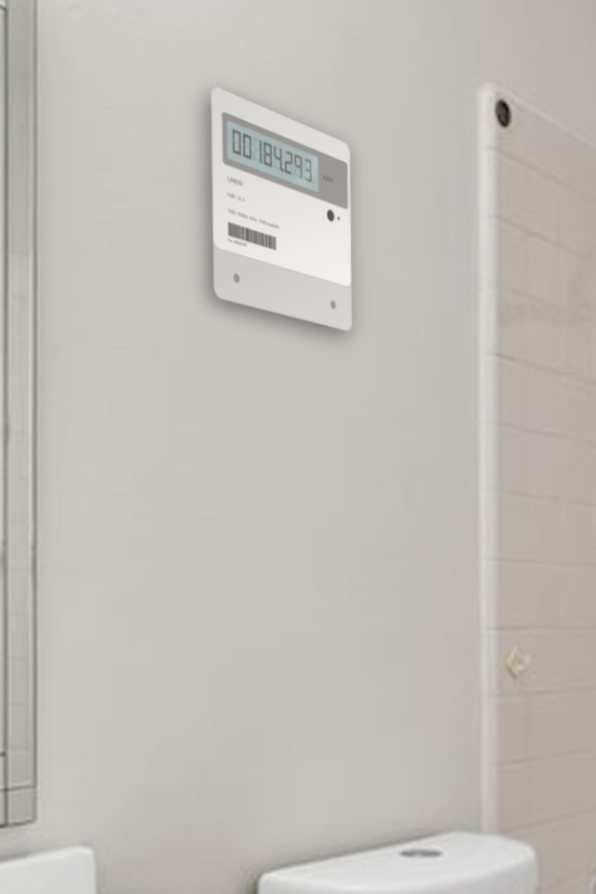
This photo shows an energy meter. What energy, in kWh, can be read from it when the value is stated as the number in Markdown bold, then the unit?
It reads **184.293** kWh
